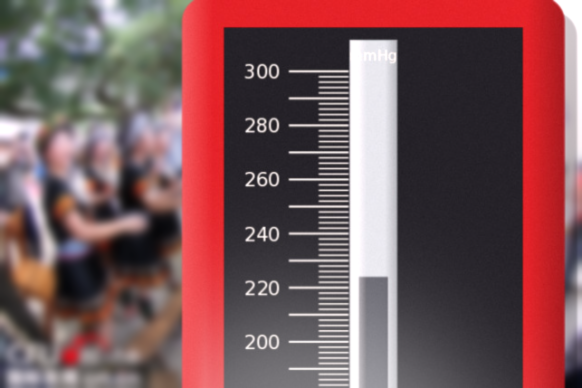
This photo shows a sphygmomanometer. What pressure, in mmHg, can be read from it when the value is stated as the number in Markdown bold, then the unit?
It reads **224** mmHg
